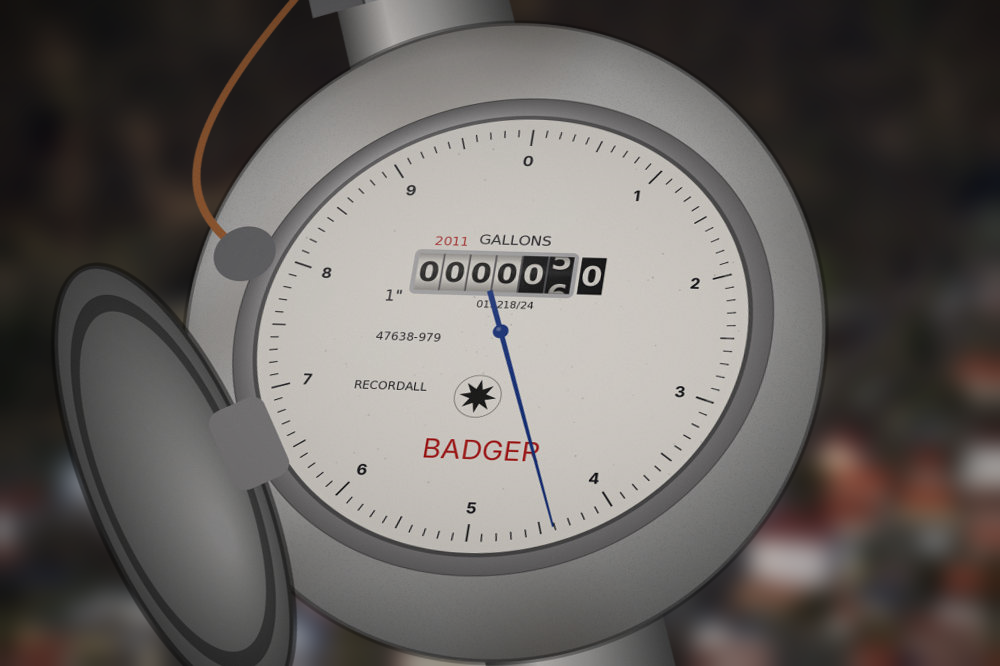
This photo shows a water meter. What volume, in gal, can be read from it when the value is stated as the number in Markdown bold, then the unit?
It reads **54.4** gal
